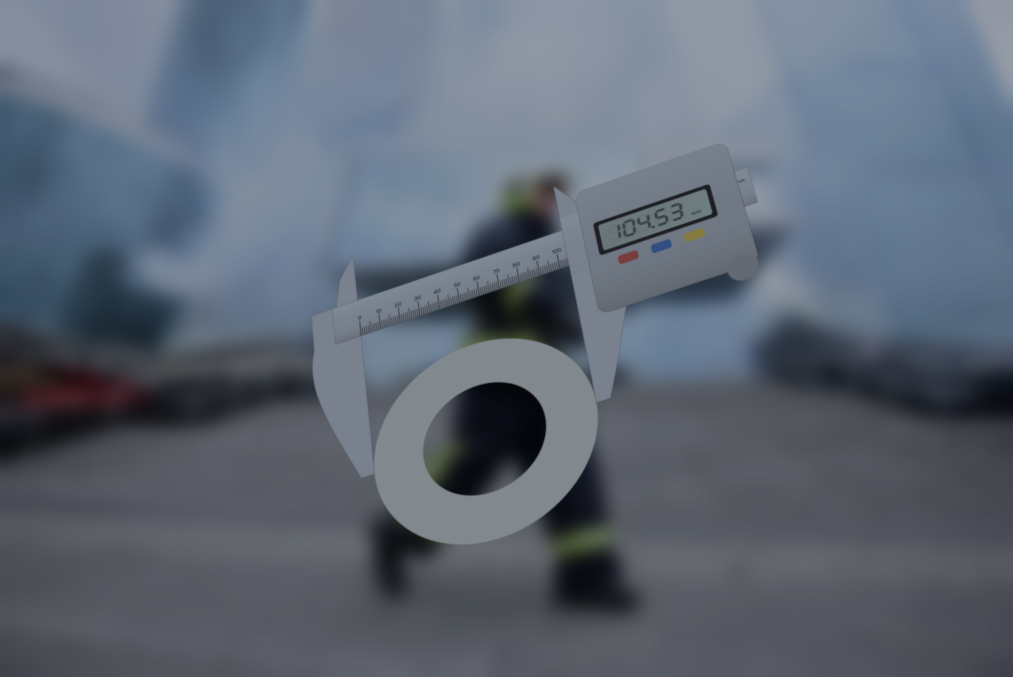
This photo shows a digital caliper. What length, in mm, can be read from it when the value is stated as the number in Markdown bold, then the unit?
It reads **104.53** mm
